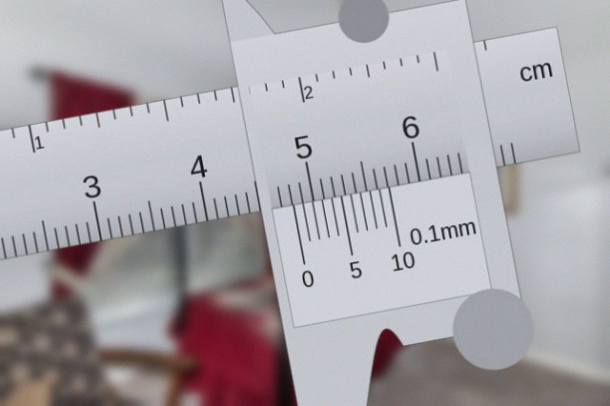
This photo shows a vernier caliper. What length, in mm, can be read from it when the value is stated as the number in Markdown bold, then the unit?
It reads **48.1** mm
